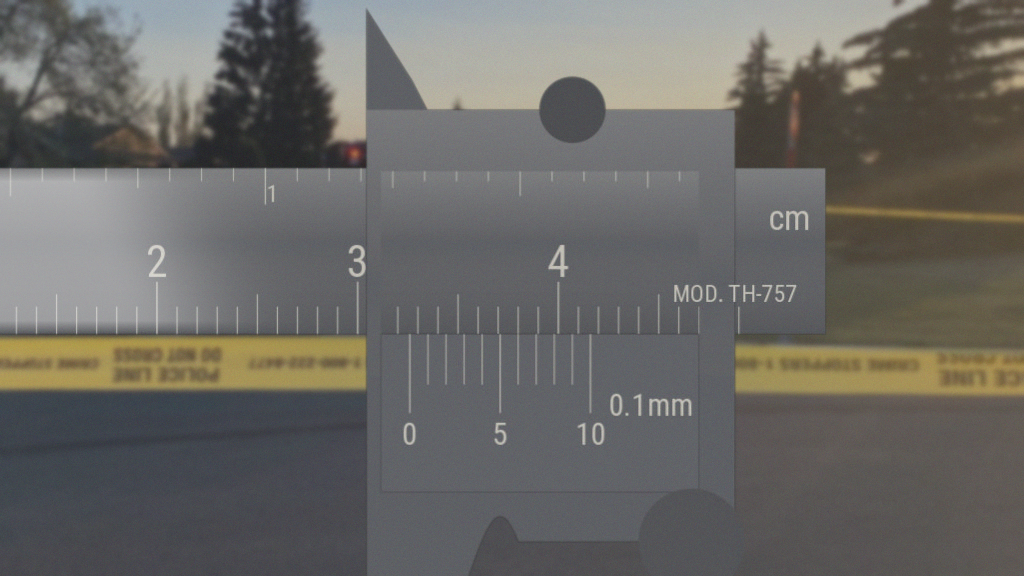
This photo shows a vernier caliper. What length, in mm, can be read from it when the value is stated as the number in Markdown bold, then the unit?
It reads **32.6** mm
